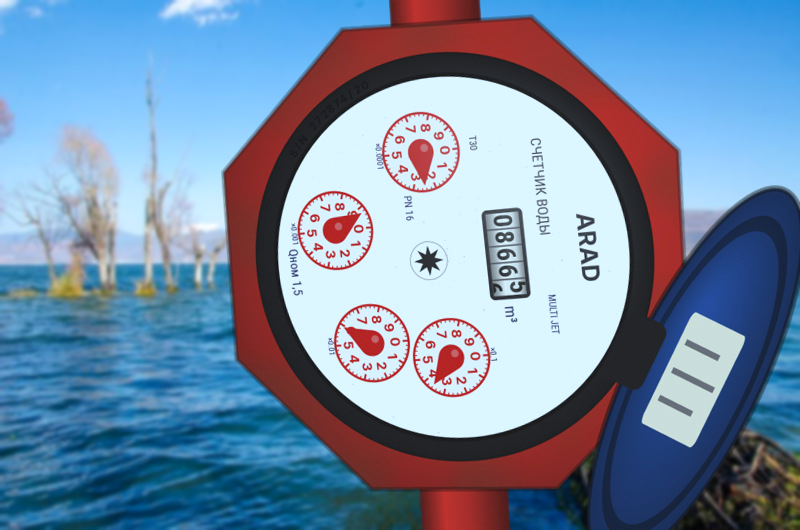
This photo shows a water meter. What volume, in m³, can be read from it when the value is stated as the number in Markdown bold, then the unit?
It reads **8665.3592** m³
